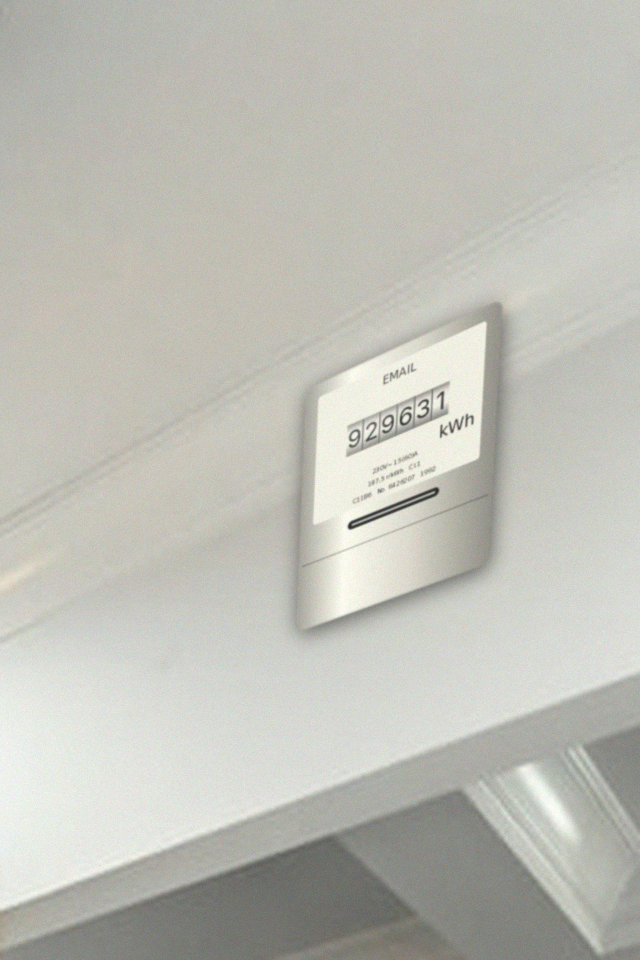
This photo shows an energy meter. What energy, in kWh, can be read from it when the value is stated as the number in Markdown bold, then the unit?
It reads **929631** kWh
